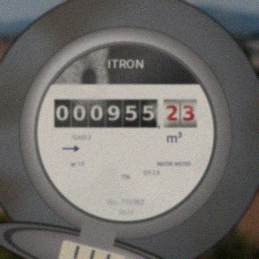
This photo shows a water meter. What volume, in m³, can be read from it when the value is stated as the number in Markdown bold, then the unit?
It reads **955.23** m³
